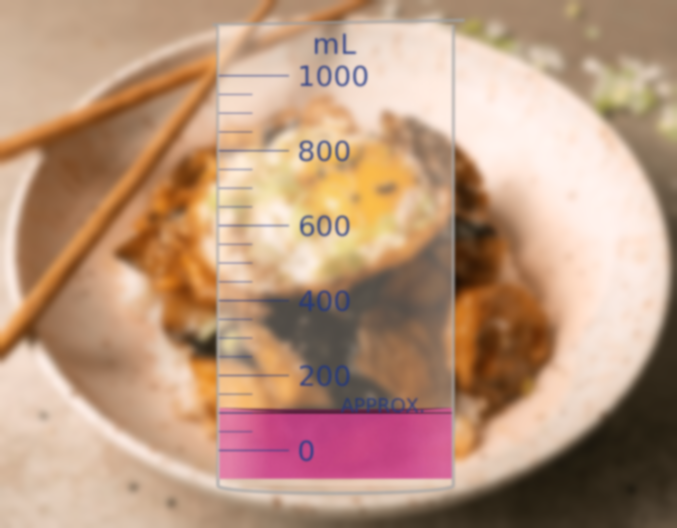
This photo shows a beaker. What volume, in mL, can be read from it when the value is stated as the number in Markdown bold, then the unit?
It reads **100** mL
